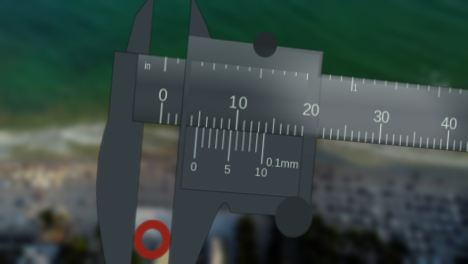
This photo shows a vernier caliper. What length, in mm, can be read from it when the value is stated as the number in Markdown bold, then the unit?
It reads **4.8** mm
